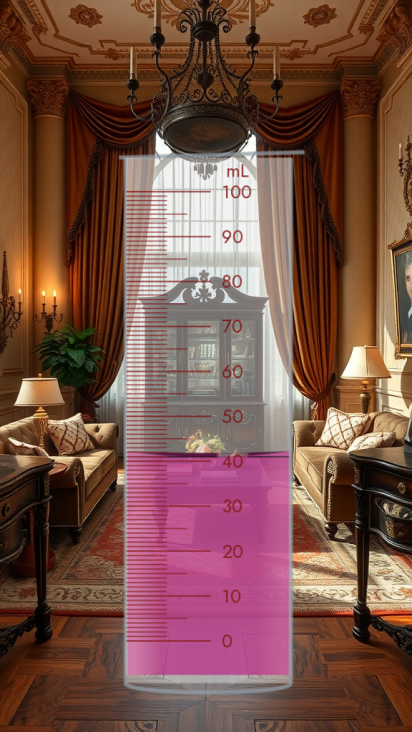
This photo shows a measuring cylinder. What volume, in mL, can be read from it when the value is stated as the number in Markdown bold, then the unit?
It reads **41** mL
